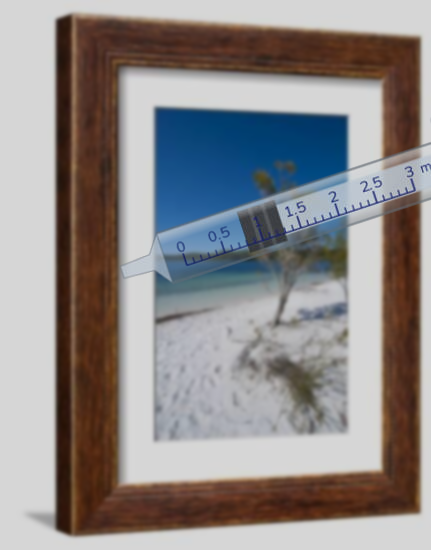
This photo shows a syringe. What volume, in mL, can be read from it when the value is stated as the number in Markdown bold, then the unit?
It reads **0.8** mL
